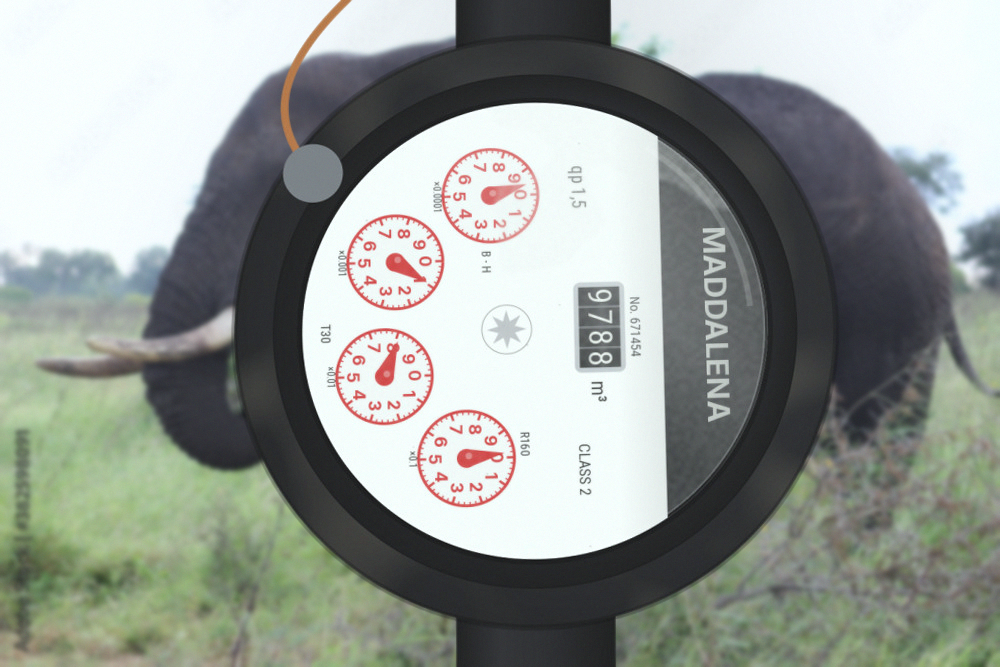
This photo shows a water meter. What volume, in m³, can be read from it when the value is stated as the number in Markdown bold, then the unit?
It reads **9787.9809** m³
